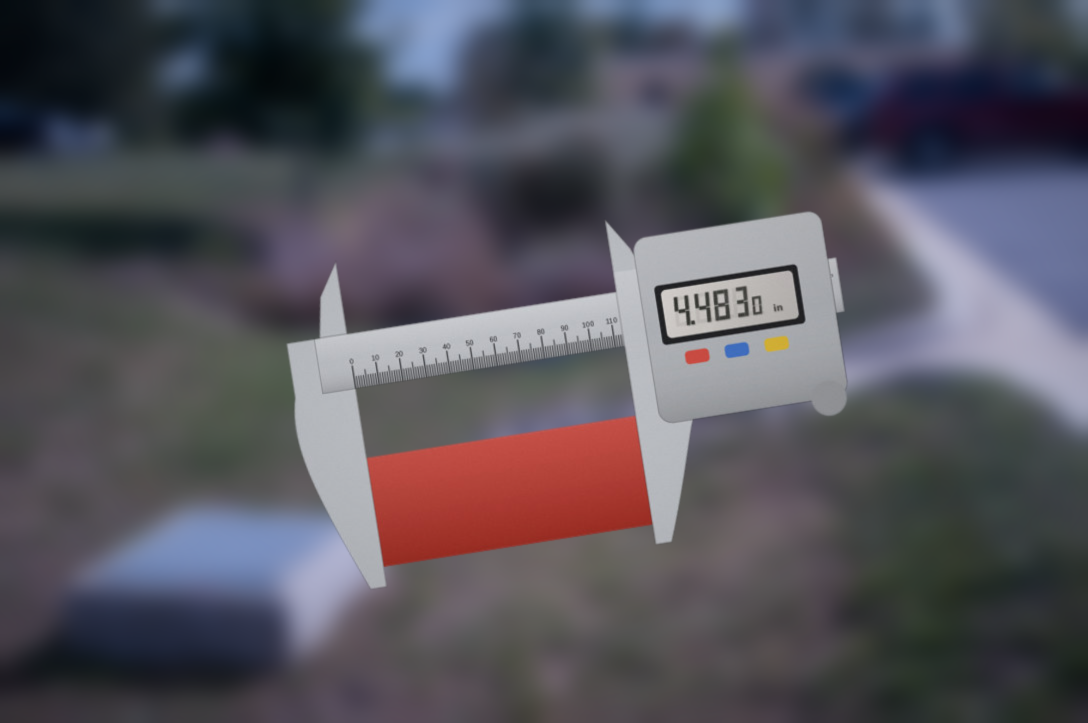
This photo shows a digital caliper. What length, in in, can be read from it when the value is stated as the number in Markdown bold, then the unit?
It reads **4.4830** in
